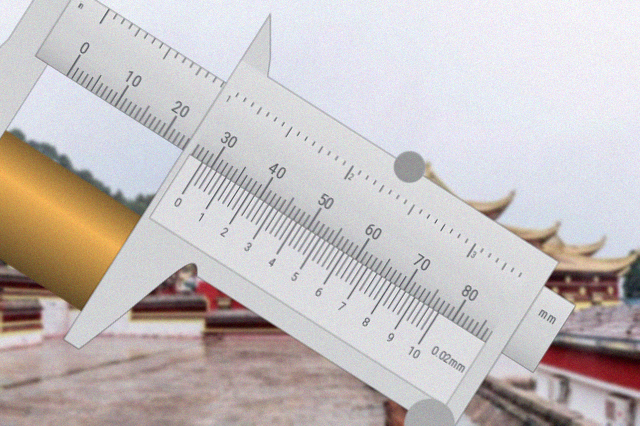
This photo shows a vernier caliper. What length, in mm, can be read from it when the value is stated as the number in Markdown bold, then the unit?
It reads **28.2** mm
